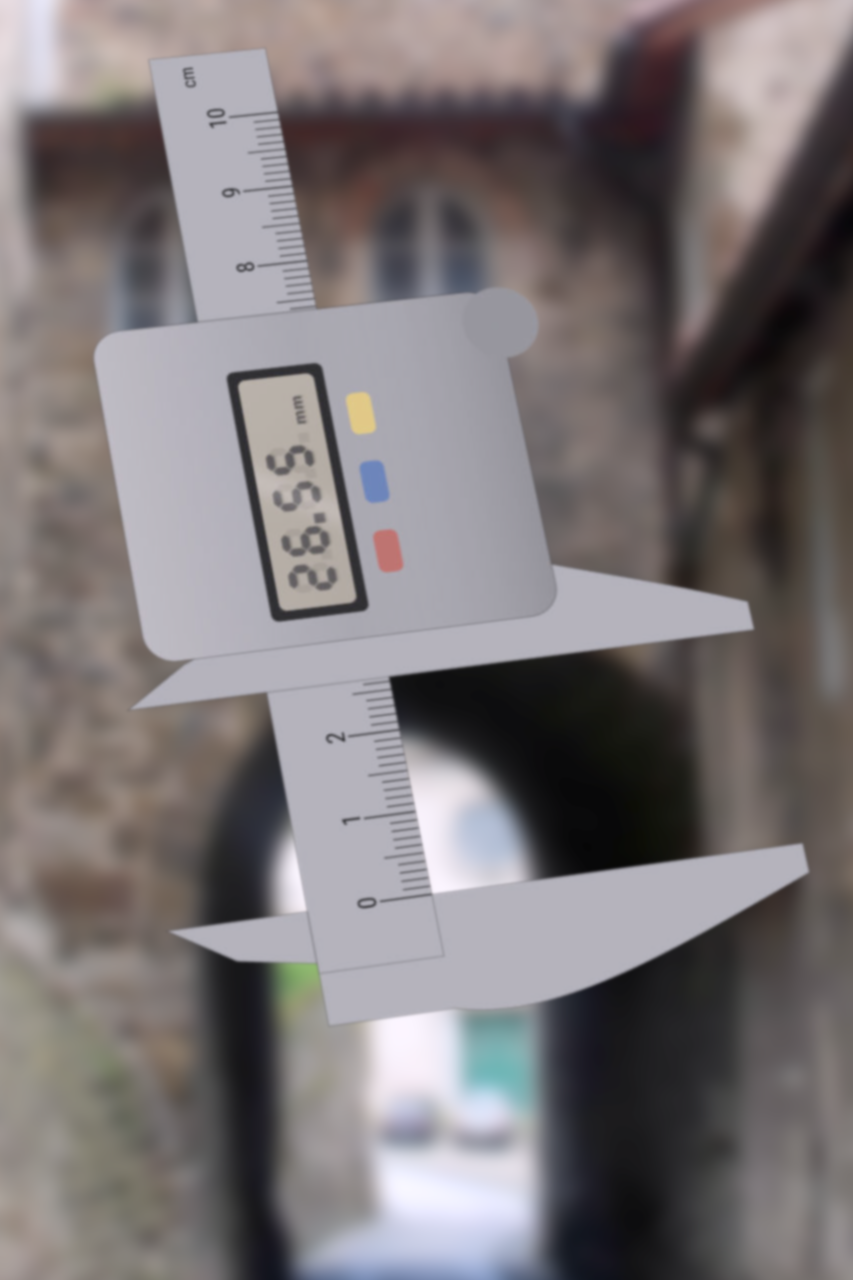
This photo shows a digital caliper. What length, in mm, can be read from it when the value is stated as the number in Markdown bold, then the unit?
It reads **26.55** mm
